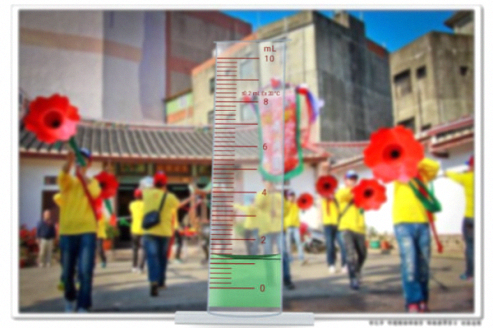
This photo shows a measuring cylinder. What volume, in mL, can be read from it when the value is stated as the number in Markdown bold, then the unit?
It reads **1.2** mL
